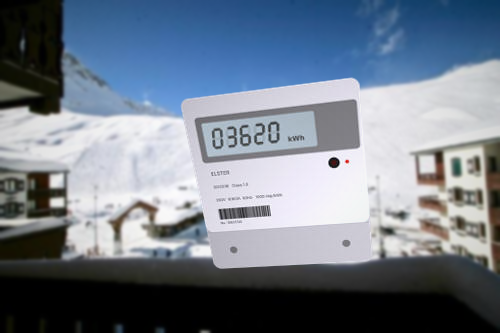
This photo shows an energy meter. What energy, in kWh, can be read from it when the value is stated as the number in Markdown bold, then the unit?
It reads **3620** kWh
